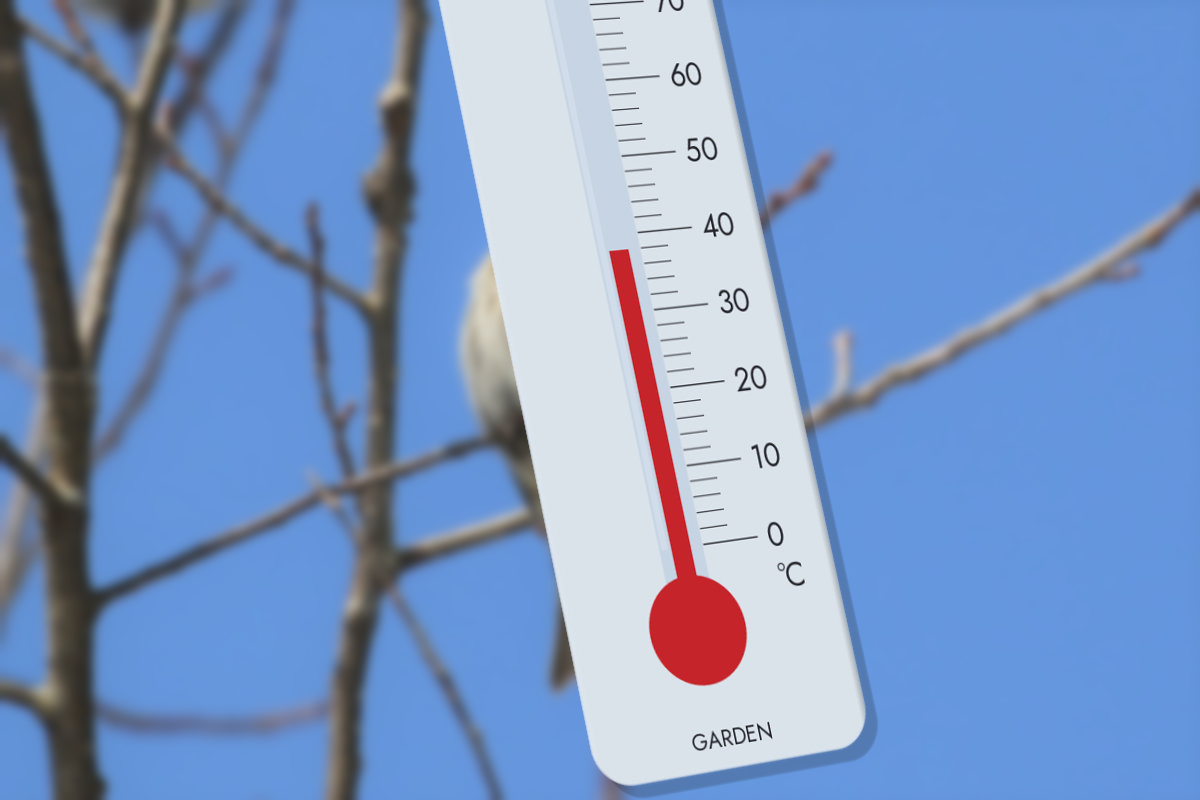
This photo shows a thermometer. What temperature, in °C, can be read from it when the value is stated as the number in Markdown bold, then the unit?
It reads **38** °C
